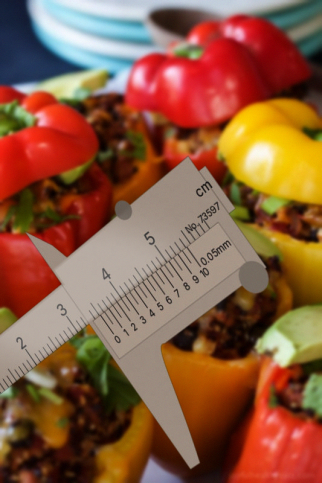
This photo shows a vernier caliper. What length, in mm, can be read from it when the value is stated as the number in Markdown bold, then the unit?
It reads **35.2** mm
